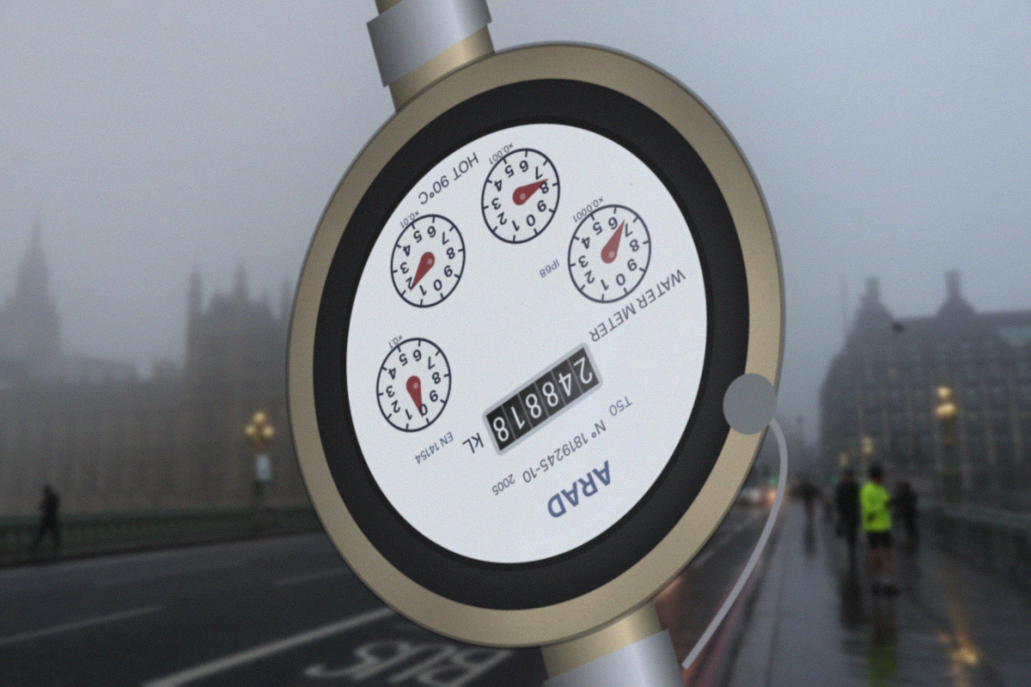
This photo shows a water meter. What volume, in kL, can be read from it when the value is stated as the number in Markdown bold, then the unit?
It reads **248818.0176** kL
